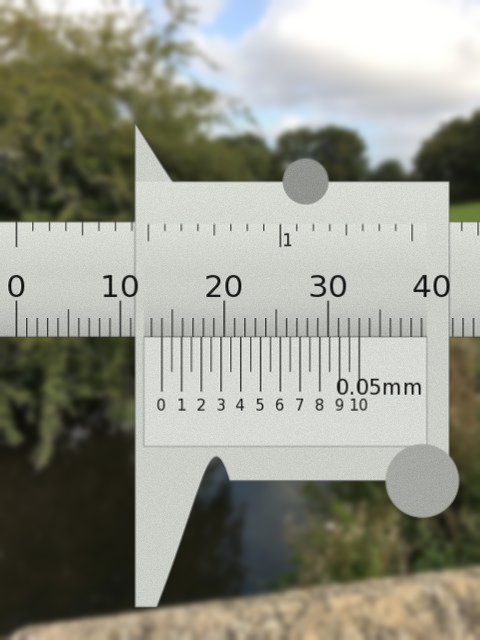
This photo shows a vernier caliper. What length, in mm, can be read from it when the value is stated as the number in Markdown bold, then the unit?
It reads **14.0** mm
